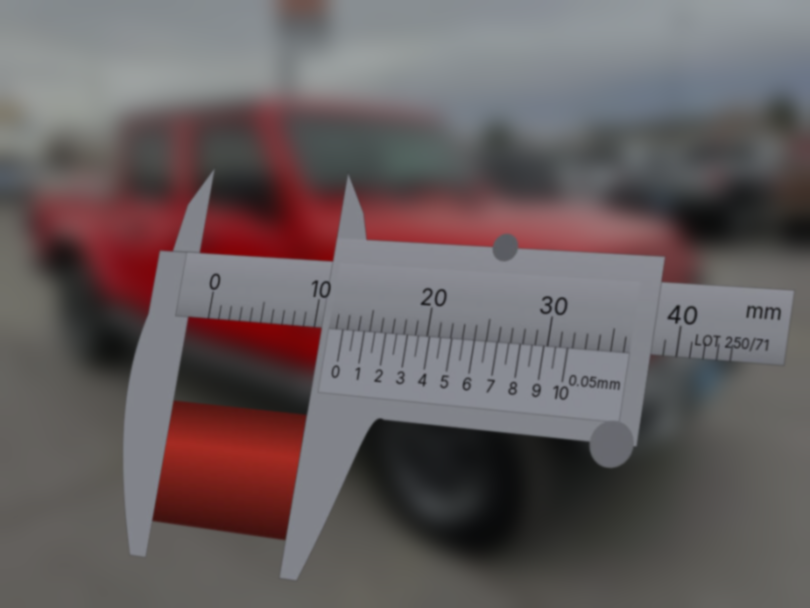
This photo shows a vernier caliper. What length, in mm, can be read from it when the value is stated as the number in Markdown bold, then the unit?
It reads **12.6** mm
